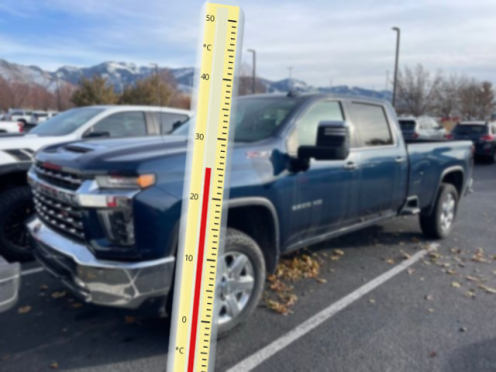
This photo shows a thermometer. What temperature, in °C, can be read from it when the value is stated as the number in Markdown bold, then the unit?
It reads **25** °C
